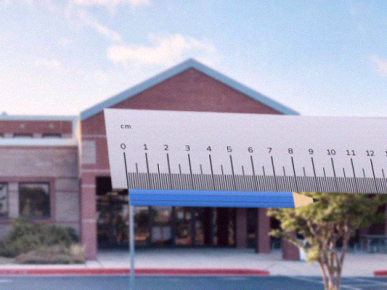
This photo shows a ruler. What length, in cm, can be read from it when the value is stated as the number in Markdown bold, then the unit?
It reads **9** cm
